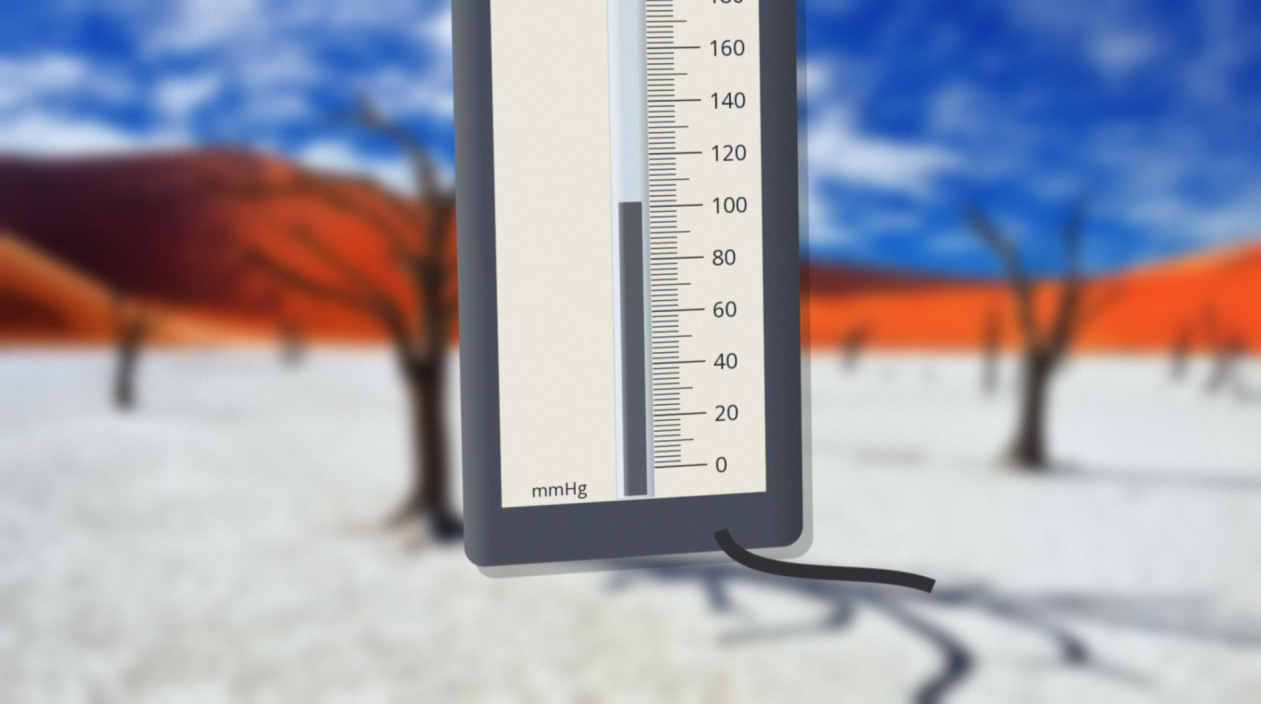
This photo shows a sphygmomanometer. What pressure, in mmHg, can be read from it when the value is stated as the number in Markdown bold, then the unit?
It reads **102** mmHg
